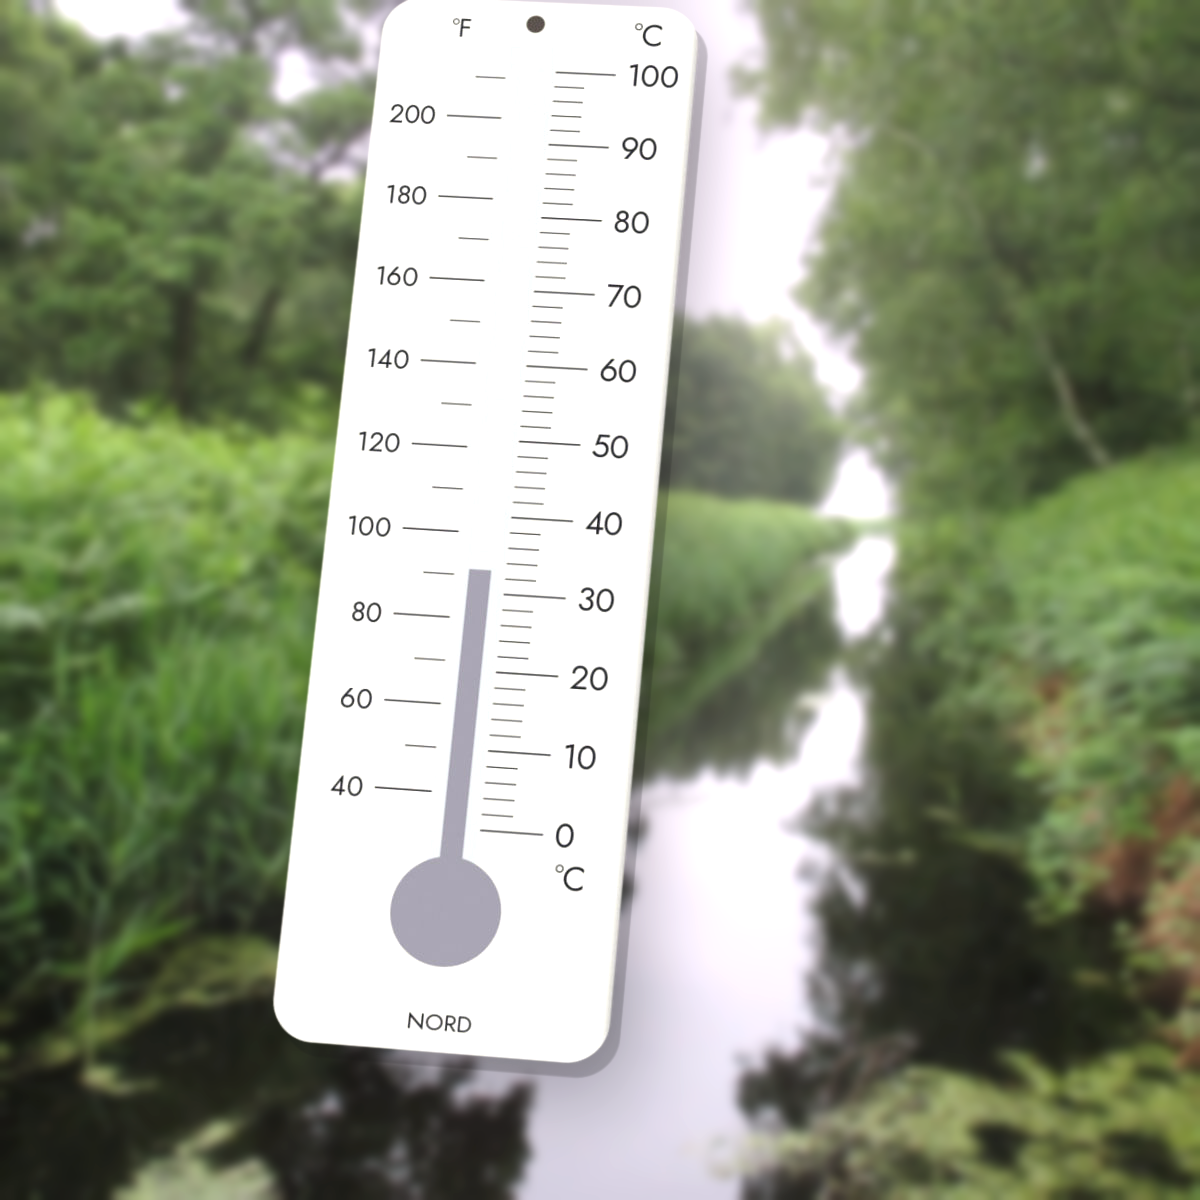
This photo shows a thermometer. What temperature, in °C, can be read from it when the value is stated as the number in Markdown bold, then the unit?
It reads **33** °C
